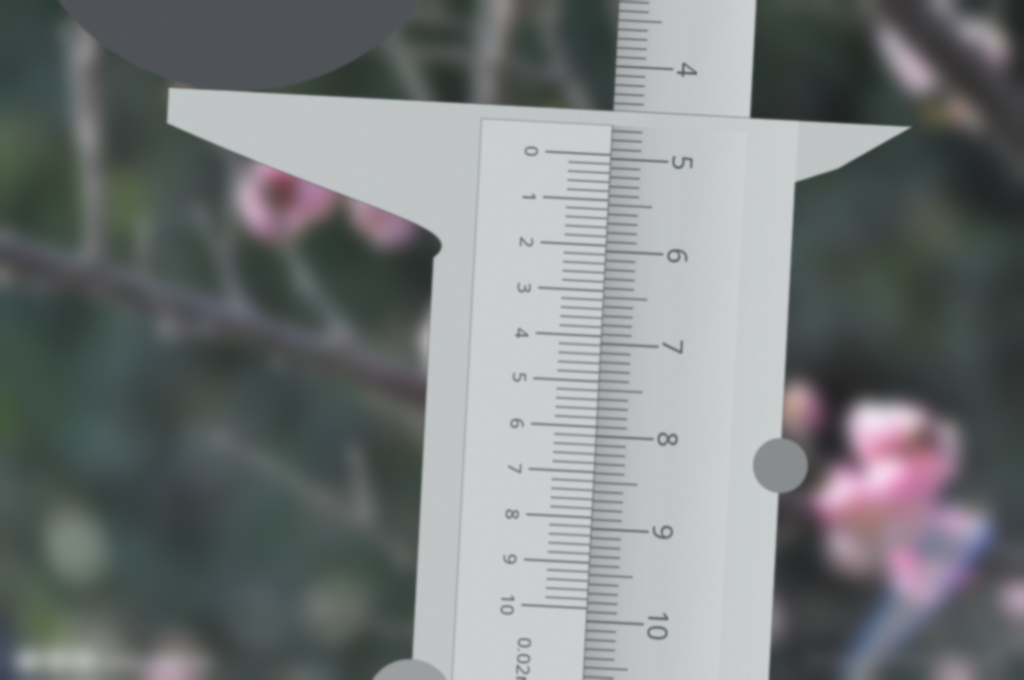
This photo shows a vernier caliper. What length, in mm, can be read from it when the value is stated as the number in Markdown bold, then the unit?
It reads **49.6** mm
